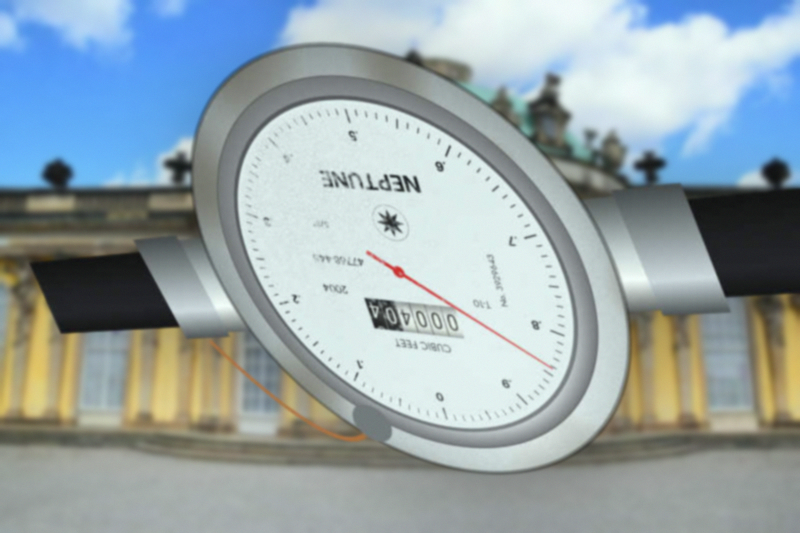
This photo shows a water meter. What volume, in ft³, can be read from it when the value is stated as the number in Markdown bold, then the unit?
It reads **403.84** ft³
